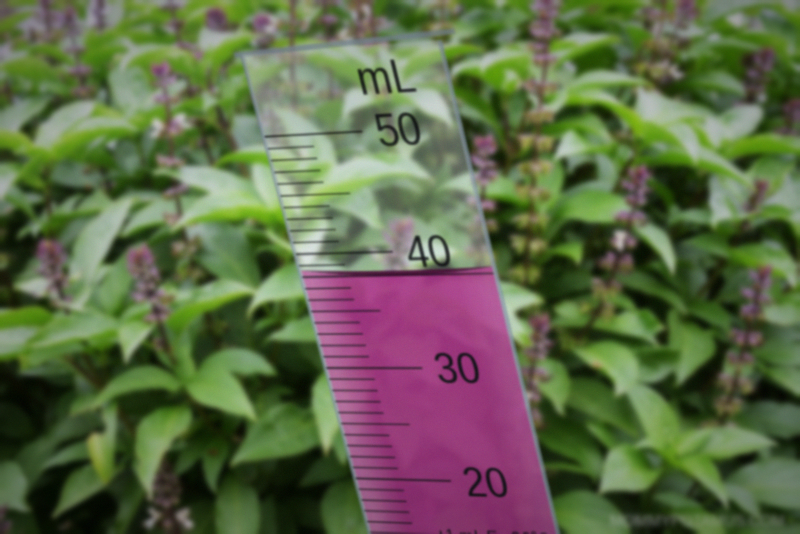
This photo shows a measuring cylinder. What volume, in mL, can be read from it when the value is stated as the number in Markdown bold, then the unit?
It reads **38** mL
